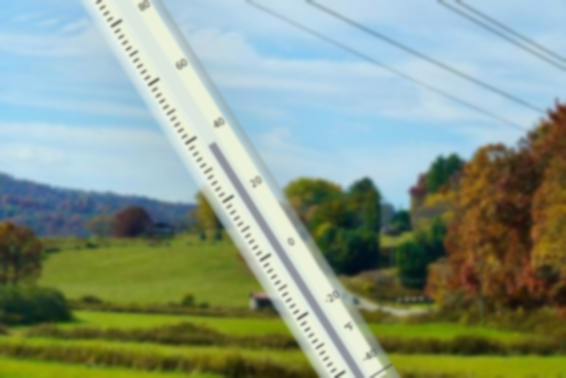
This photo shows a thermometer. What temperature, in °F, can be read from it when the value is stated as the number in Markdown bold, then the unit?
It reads **36** °F
